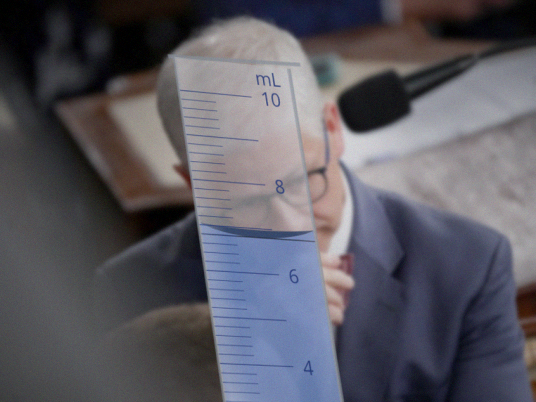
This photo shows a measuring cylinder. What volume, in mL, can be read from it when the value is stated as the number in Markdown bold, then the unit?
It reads **6.8** mL
